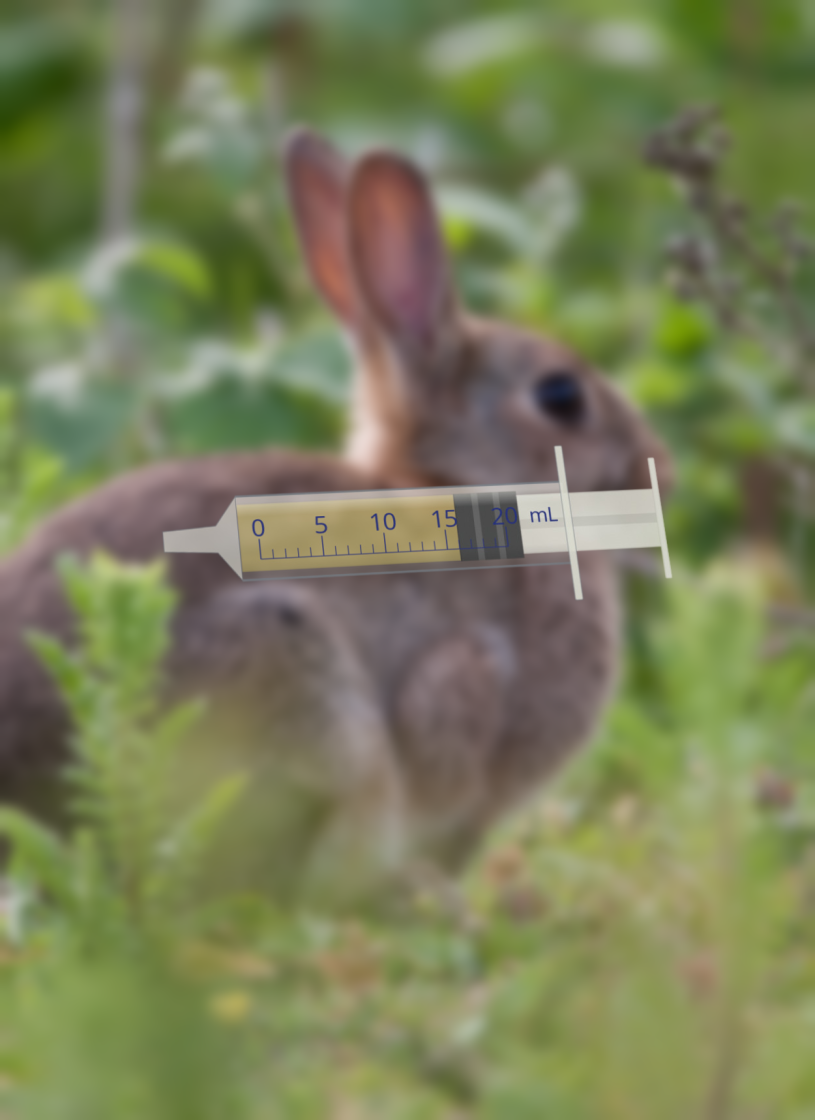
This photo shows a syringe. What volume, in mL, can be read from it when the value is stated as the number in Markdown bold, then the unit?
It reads **16** mL
